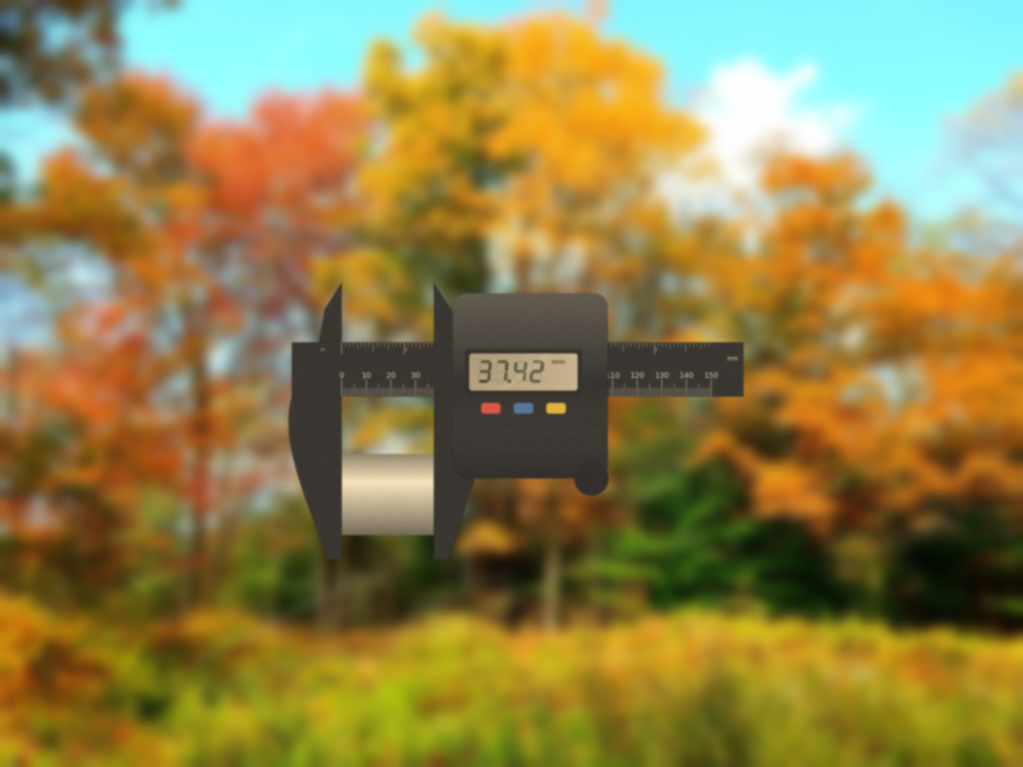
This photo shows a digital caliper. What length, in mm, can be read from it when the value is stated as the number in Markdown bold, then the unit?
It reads **37.42** mm
